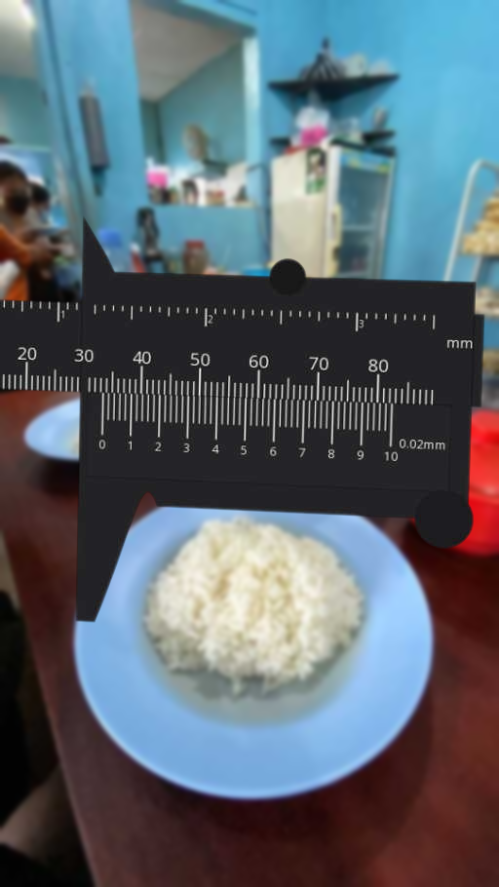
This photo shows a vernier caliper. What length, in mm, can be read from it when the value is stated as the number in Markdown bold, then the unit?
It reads **33.4** mm
